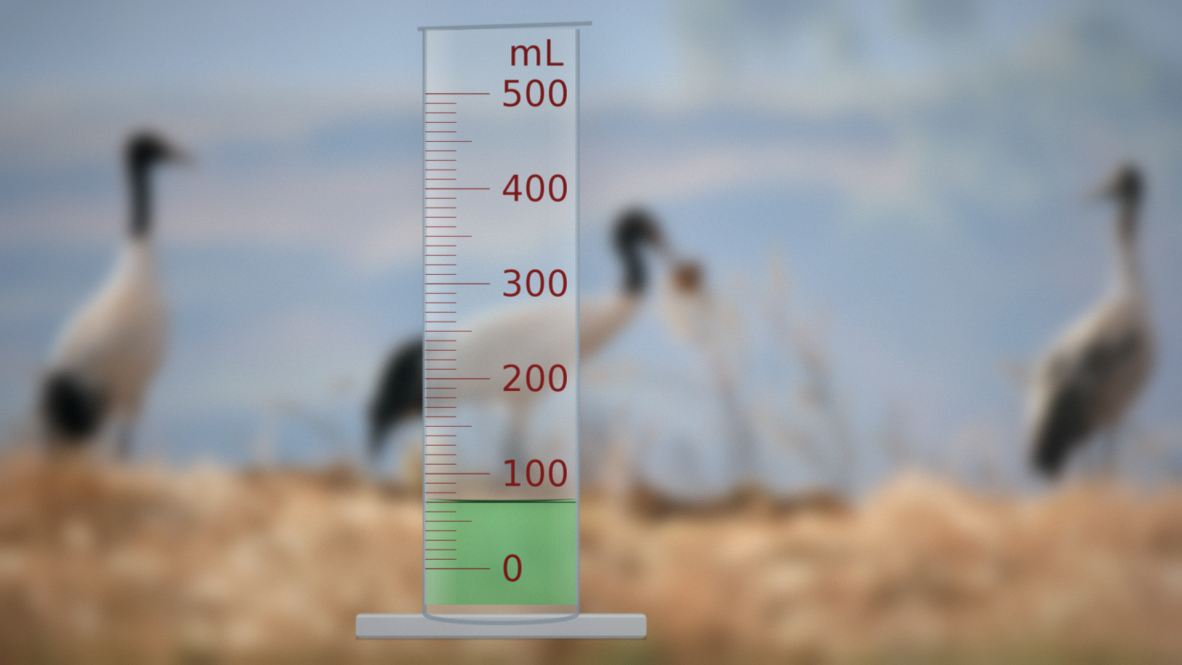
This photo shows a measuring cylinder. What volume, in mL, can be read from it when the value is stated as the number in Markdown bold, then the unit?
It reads **70** mL
